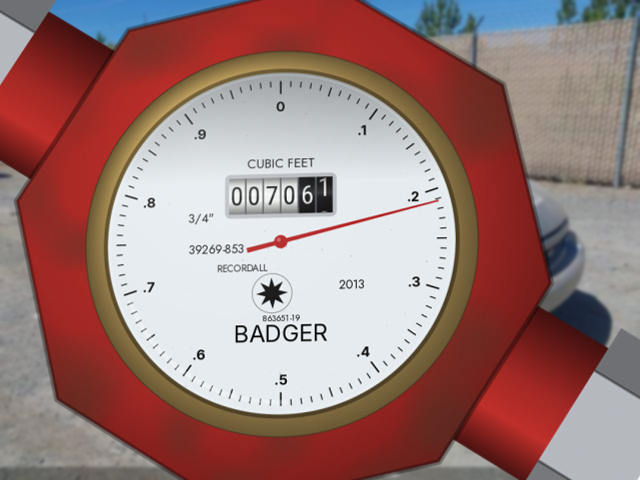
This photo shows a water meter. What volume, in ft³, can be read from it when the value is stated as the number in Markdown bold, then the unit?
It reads **7061.21** ft³
